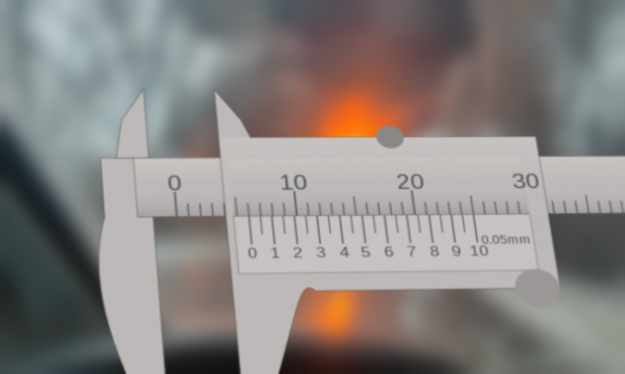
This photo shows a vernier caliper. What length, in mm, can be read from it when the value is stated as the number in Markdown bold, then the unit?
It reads **6.0** mm
